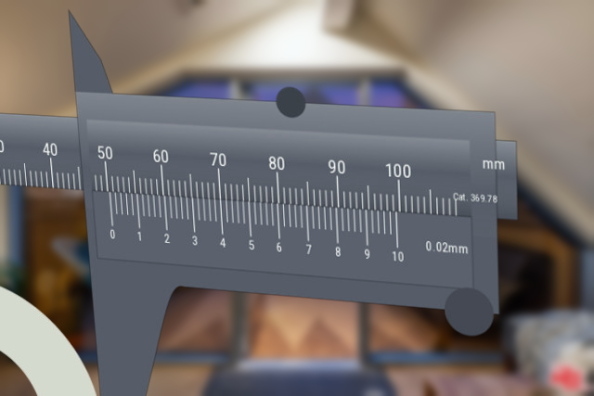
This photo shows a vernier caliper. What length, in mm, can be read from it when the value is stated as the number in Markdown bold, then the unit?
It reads **50.4** mm
